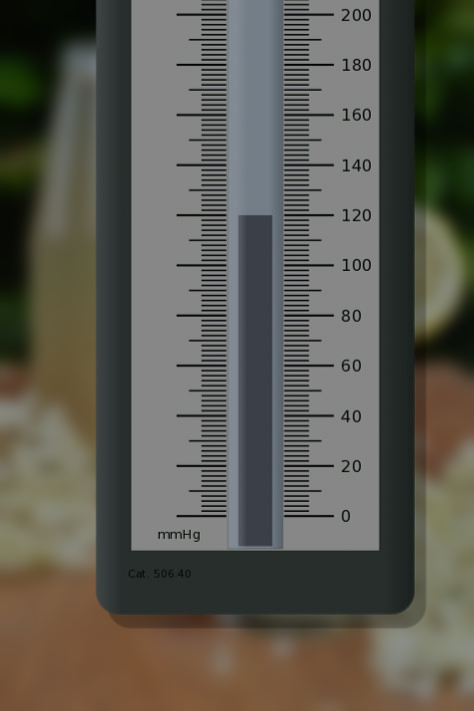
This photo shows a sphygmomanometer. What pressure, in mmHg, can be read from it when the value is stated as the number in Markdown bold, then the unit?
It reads **120** mmHg
